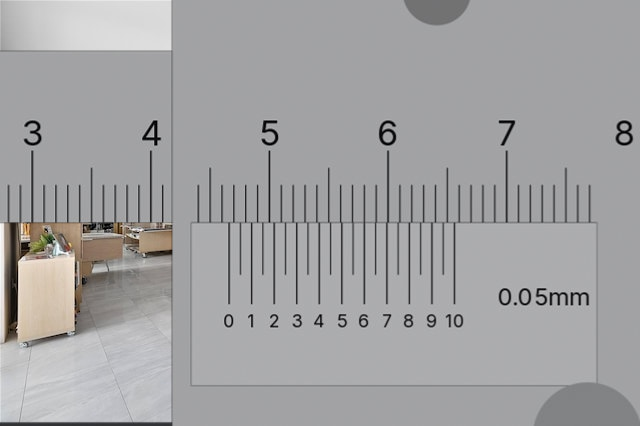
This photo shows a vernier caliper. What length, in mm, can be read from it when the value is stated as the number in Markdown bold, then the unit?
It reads **46.6** mm
